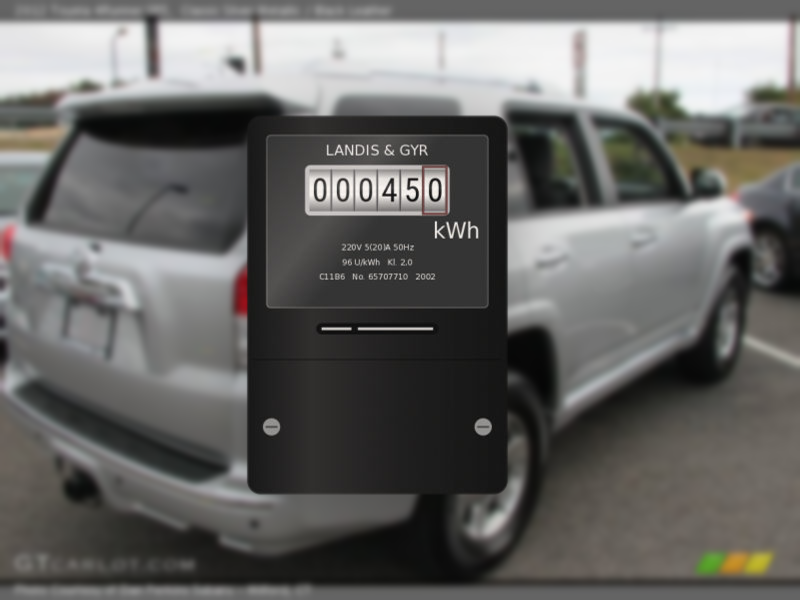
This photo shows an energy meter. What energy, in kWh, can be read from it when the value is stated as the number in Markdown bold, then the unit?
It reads **45.0** kWh
